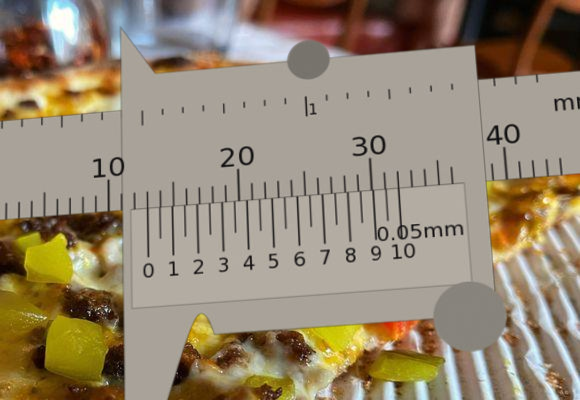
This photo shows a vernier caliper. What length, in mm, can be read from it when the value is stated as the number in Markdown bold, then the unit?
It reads **13.0** mm
